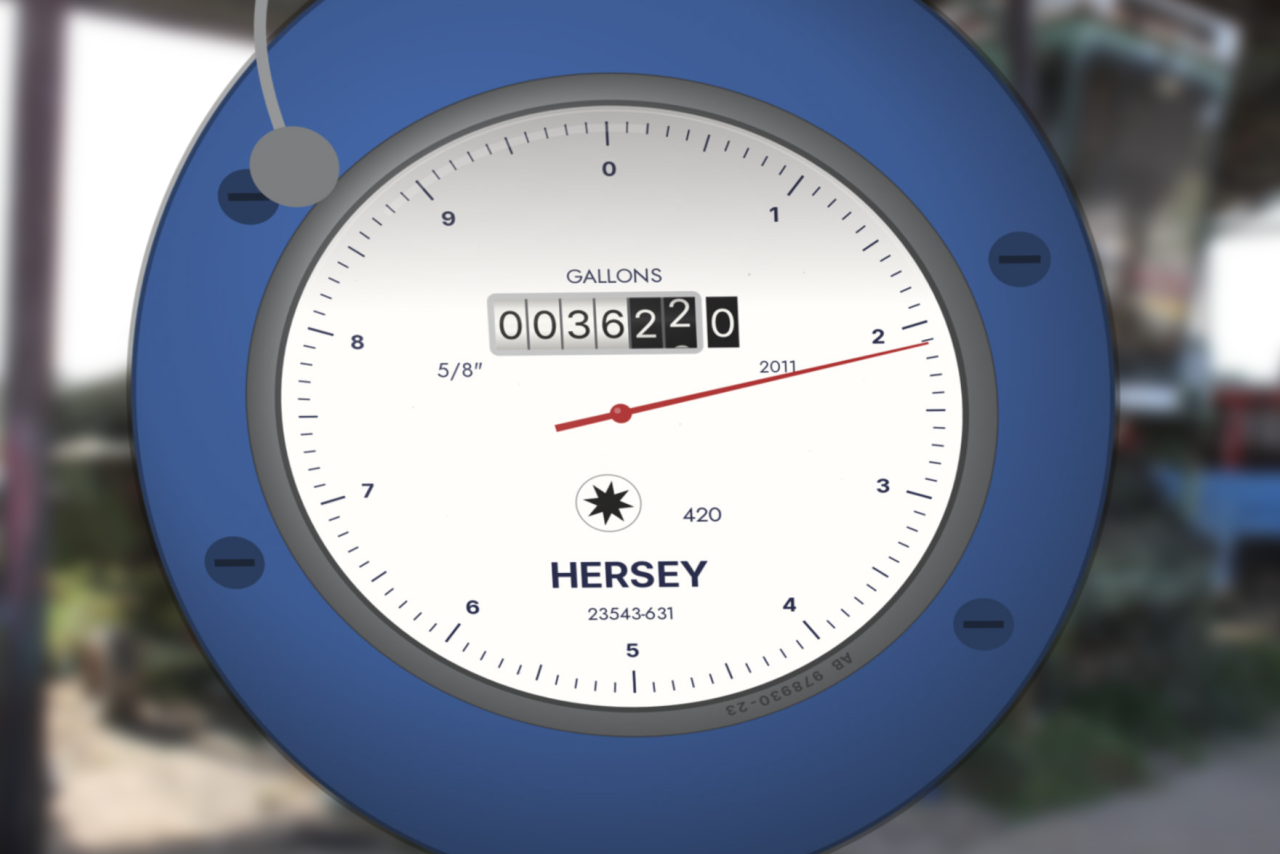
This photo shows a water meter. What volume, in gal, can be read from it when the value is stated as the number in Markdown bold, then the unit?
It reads **36222.1** gal
